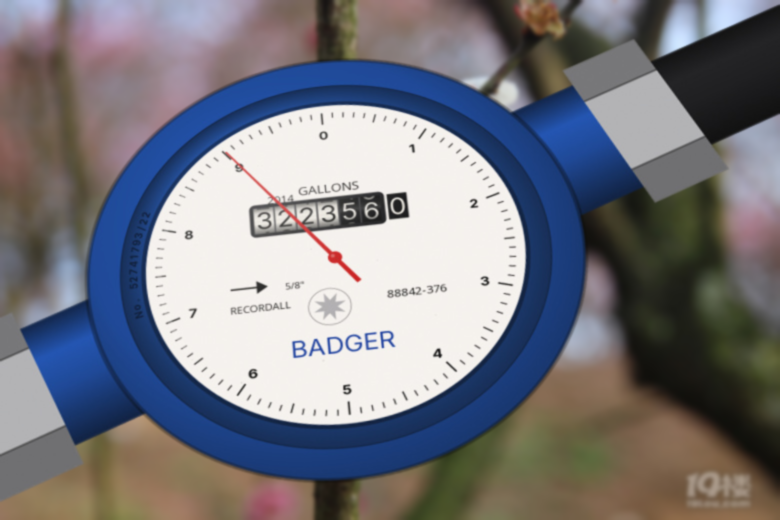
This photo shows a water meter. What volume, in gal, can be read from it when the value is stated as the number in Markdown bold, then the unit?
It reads **3223559.0** gal
